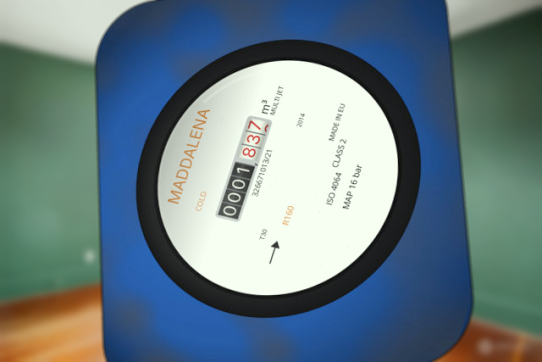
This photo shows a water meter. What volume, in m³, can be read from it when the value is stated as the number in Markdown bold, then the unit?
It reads **1.837** m³
